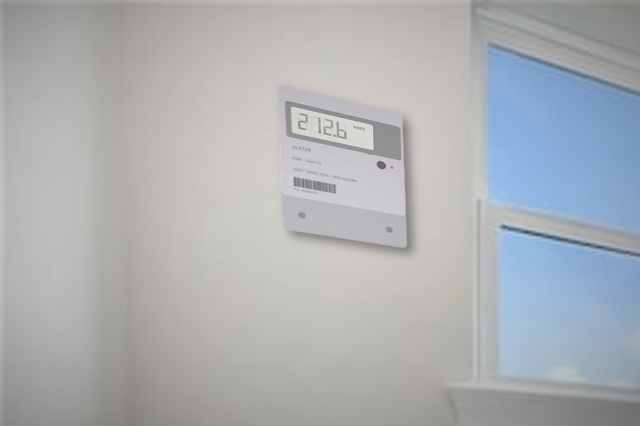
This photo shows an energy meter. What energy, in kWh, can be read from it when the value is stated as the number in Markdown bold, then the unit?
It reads **212.6** kWh
